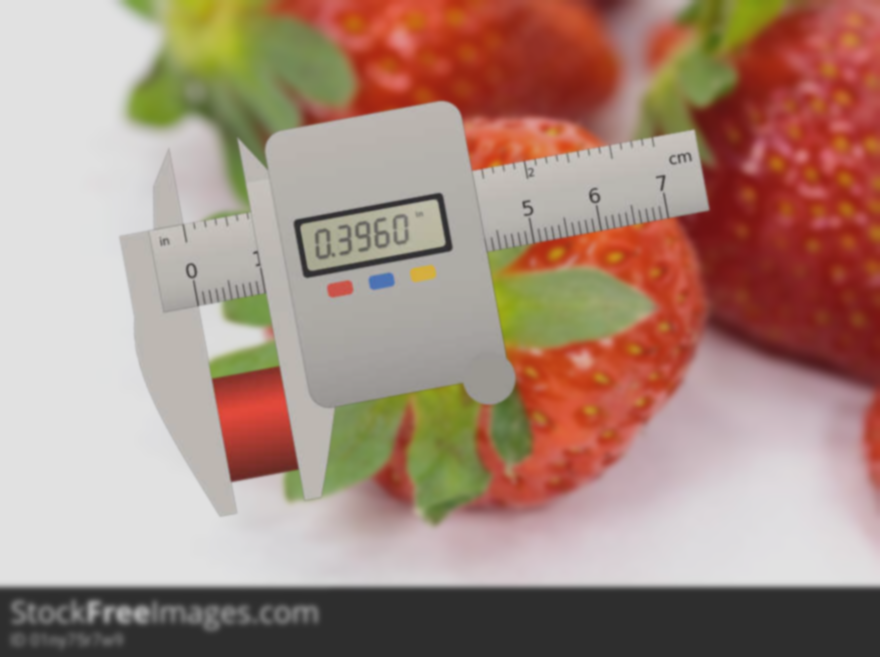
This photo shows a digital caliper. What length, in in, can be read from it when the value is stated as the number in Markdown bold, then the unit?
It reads **0.3960** in
